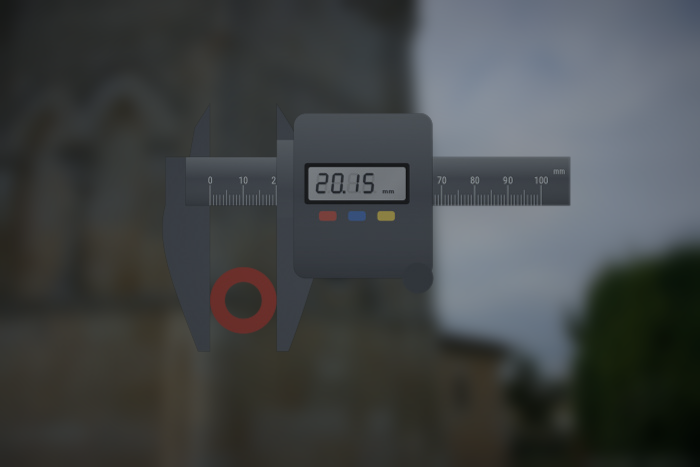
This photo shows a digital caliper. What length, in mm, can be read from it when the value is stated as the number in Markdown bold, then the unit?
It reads **20.15** mm
